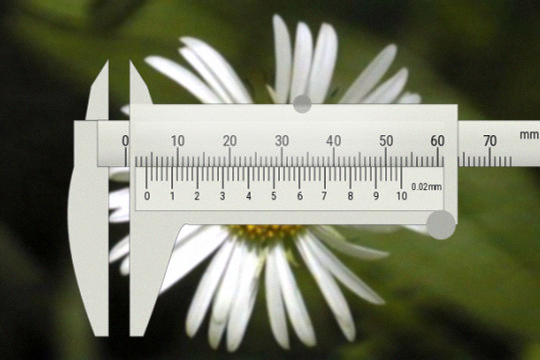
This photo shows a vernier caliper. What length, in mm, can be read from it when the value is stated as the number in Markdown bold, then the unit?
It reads **4.0** mm
